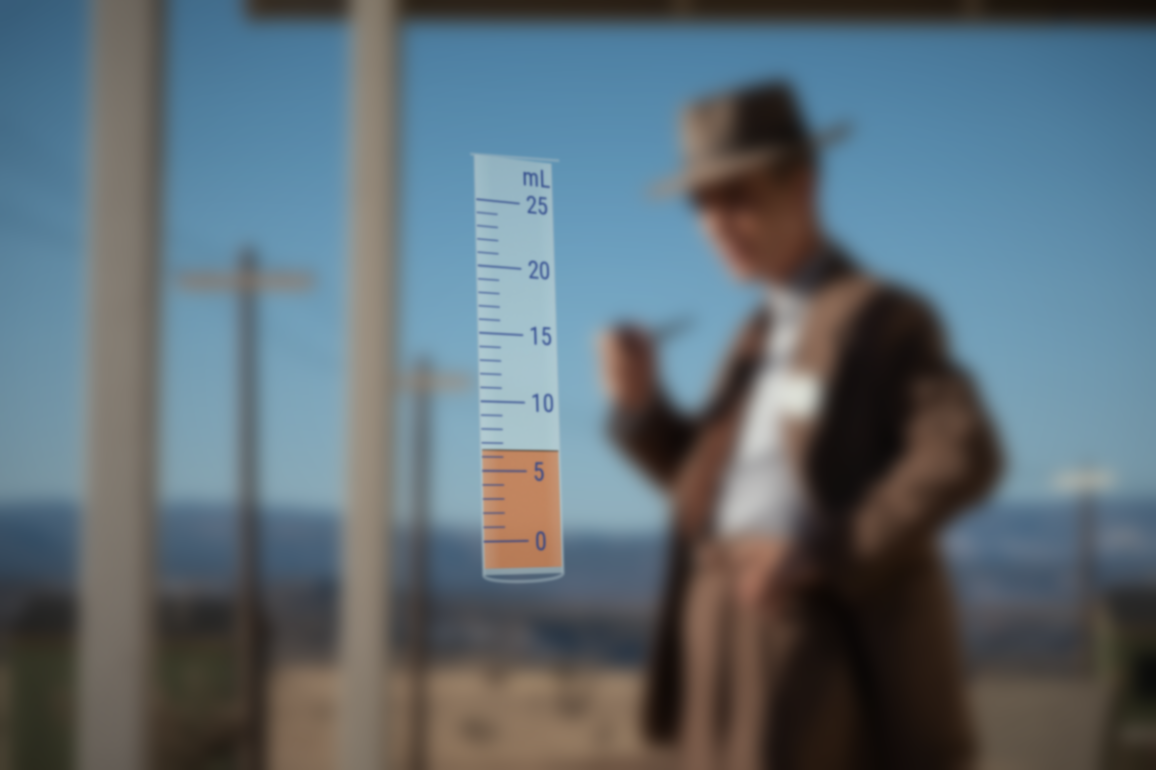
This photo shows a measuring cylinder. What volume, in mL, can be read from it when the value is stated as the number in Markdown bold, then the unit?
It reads **6.5** mL
